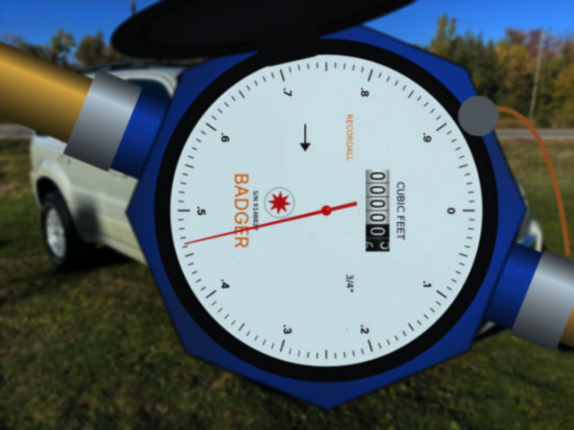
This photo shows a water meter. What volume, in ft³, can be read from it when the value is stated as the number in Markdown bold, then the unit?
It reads **5.46** ft³
